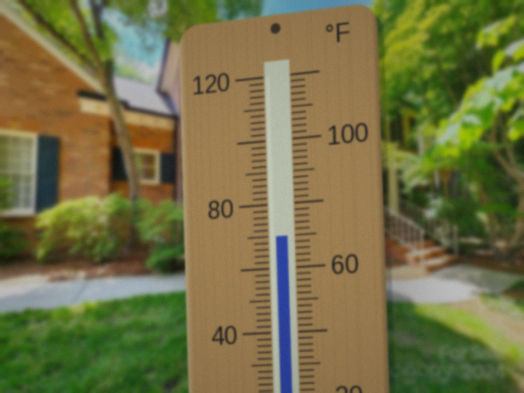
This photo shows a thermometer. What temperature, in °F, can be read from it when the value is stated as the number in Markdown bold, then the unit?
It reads **70** °F
